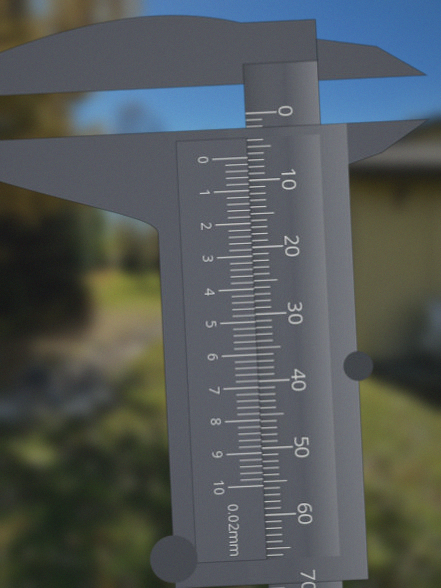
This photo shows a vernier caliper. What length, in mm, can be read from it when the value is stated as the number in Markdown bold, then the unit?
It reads **6.6** mm
